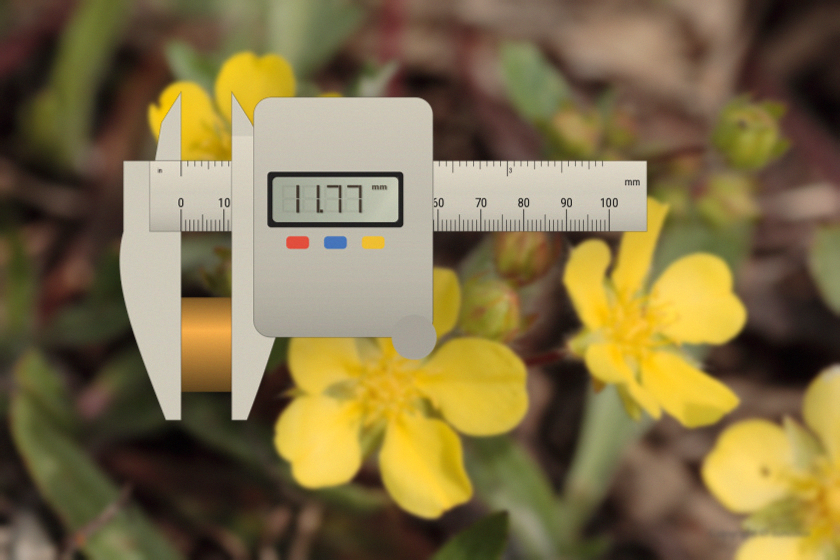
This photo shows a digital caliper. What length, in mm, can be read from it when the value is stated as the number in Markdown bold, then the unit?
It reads **11.77** mm
